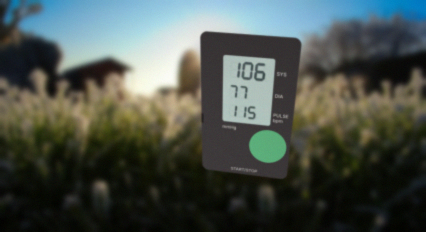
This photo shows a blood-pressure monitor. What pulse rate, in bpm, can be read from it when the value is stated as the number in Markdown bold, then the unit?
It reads **115** bpm
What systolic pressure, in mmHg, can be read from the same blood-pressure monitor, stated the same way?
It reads **106** mmHg
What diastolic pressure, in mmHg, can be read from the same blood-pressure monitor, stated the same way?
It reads **77** mmHg
